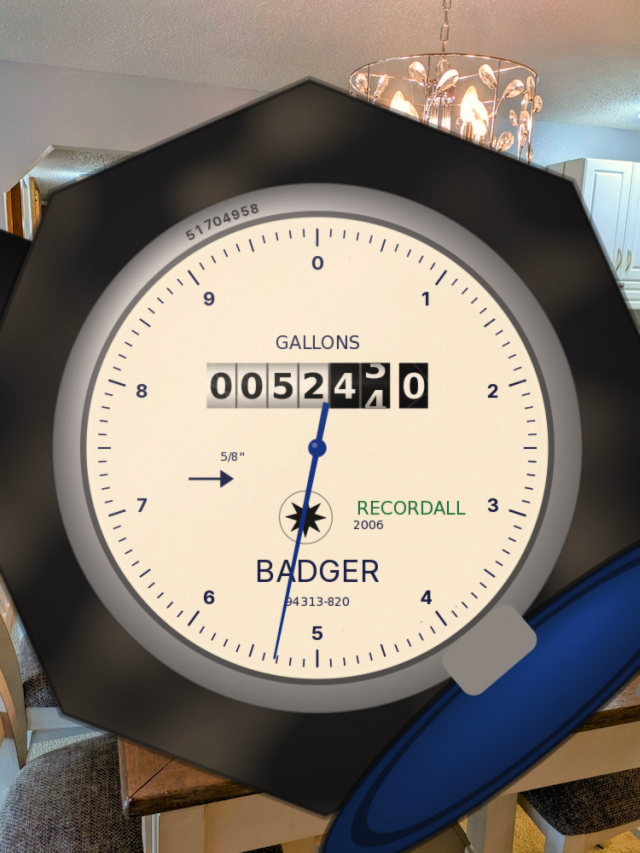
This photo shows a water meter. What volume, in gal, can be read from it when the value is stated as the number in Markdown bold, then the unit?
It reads **52435.3** gal
